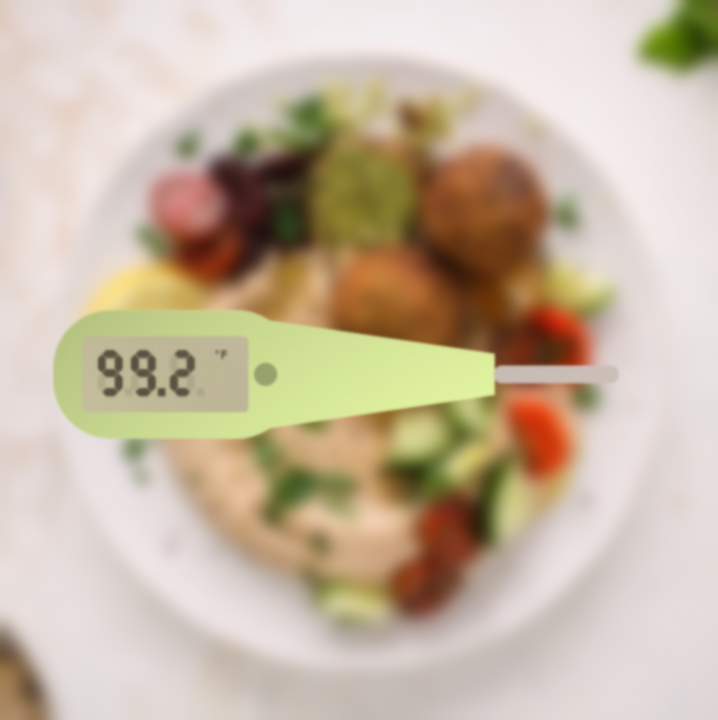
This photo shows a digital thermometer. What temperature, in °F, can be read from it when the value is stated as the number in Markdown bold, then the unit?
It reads **99.2** °F
